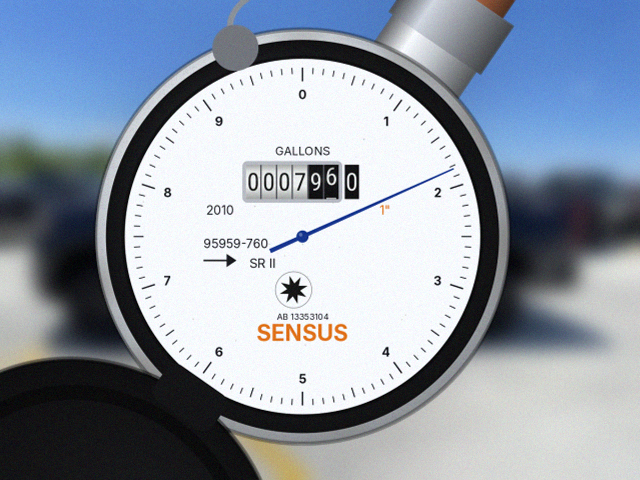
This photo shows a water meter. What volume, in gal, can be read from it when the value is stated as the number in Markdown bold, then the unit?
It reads **7961.8** gal
